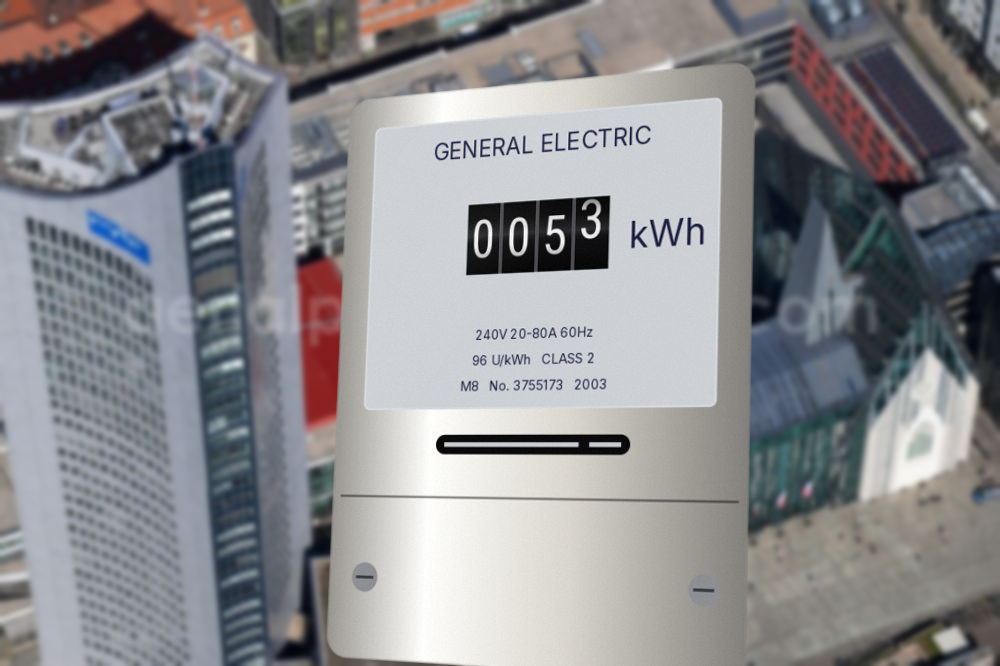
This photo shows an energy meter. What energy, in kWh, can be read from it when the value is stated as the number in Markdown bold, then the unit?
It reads **53** kWh
